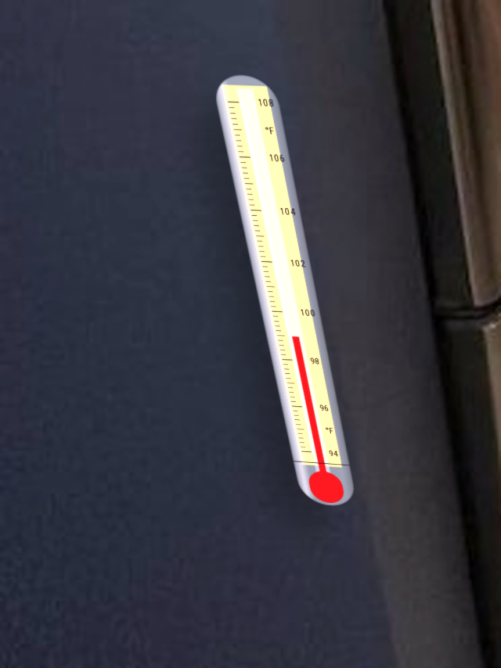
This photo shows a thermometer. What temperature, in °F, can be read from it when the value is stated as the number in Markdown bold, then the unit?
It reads **99** °F
